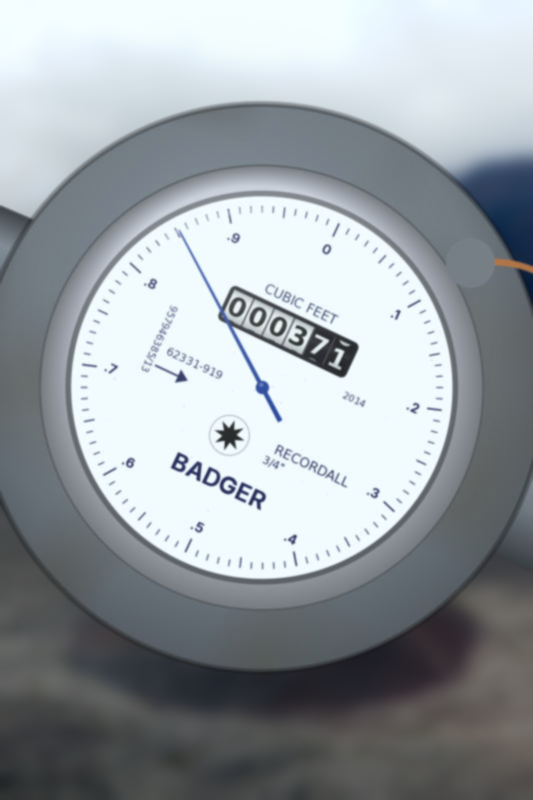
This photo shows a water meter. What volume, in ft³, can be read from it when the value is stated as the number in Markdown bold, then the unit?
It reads **370.85** ft³
